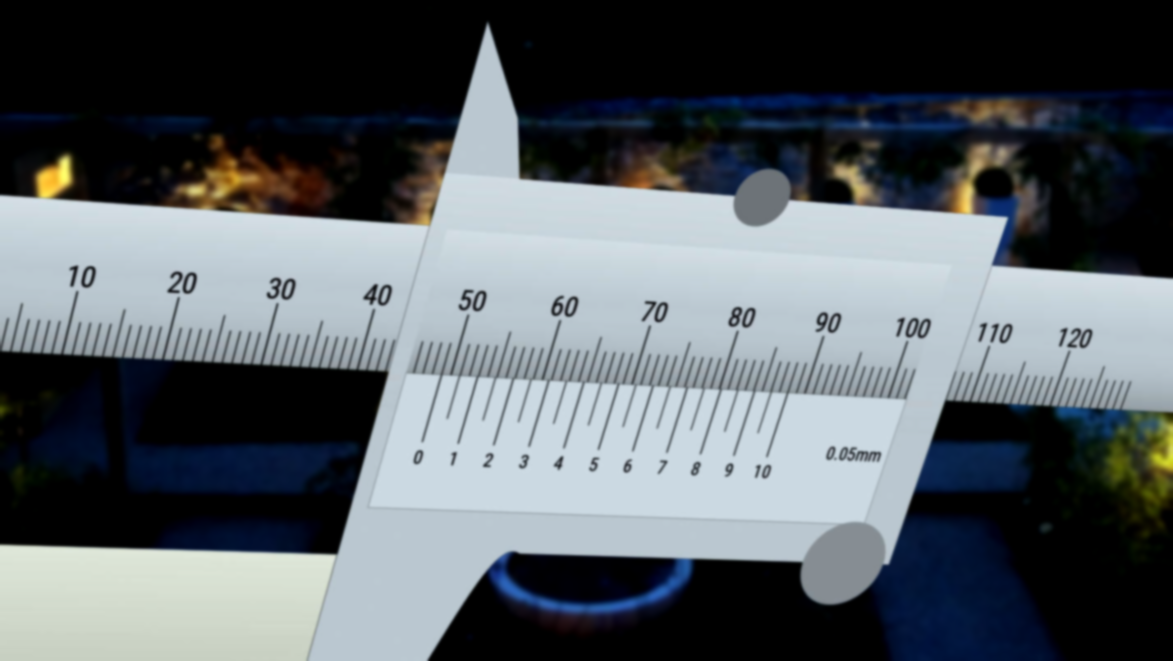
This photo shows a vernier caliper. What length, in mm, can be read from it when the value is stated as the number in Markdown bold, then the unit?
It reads **49.0** mm
